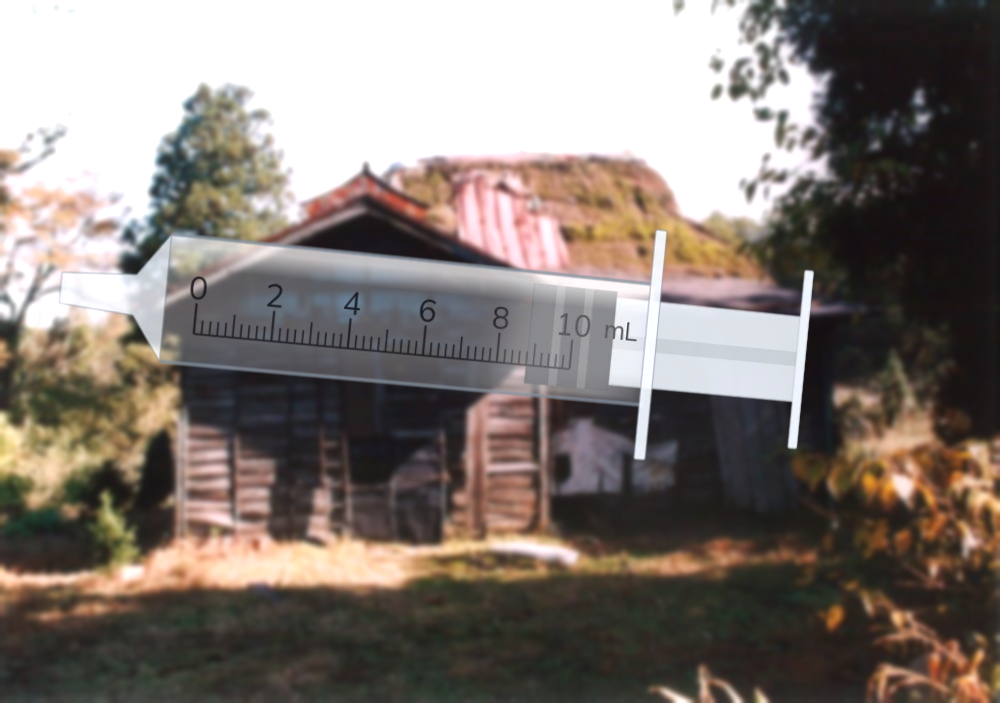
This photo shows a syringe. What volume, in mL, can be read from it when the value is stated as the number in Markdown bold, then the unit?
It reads **8.8** mL
